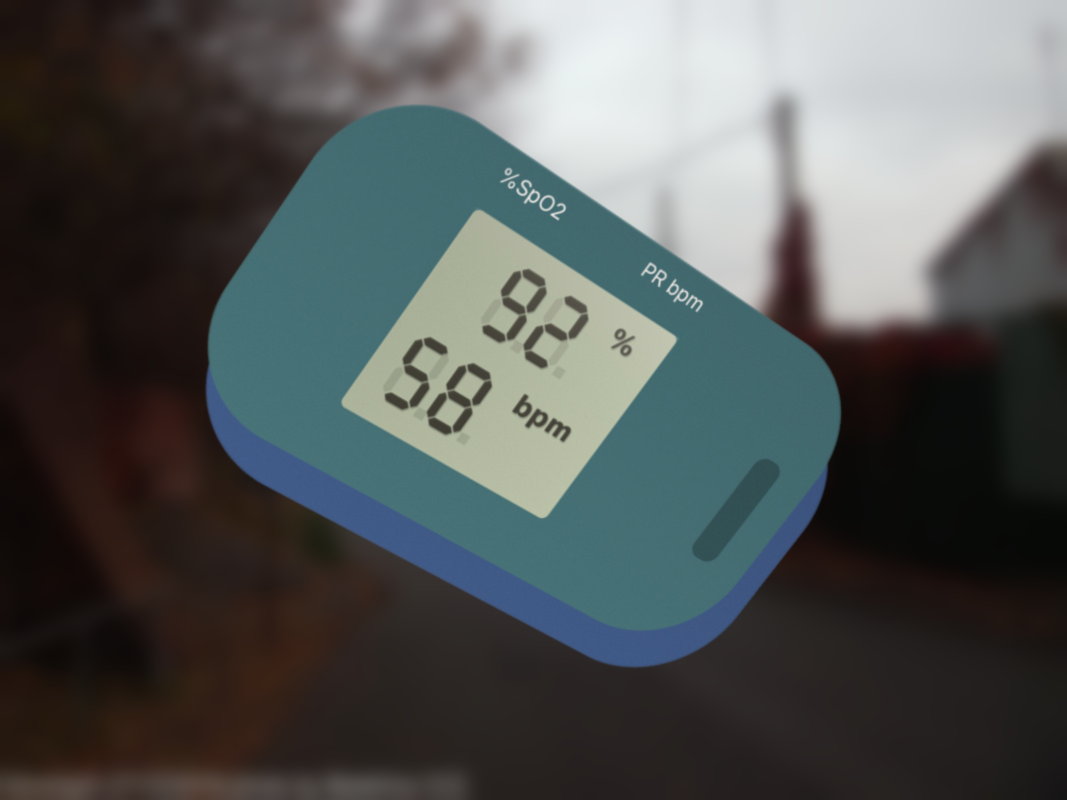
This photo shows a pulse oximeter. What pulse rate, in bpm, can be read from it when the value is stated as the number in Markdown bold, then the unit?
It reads **58** bpm
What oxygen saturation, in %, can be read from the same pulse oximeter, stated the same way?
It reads **92** %
